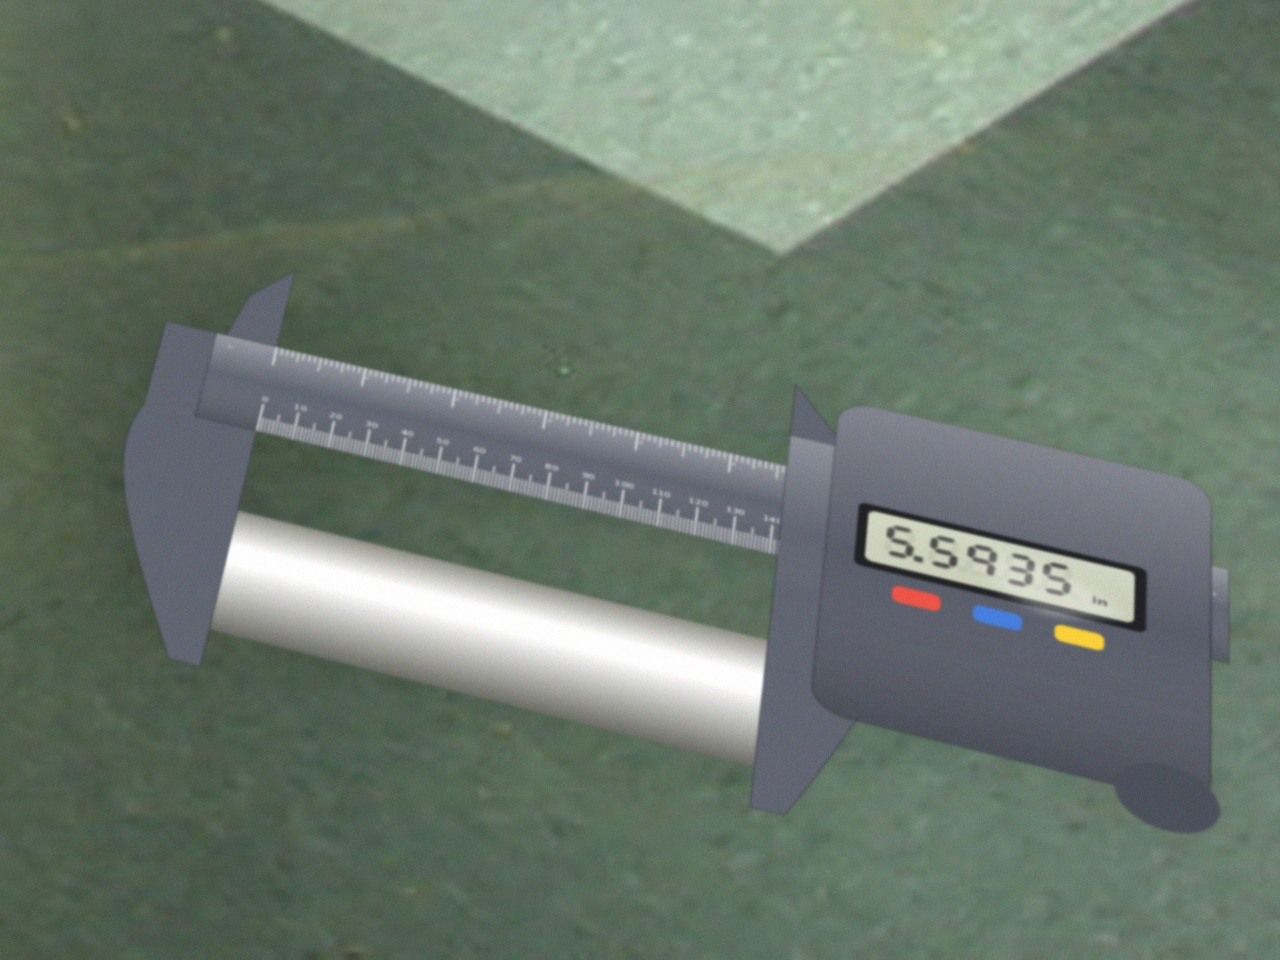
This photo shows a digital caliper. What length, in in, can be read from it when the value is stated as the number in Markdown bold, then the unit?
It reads **5.5935** in
